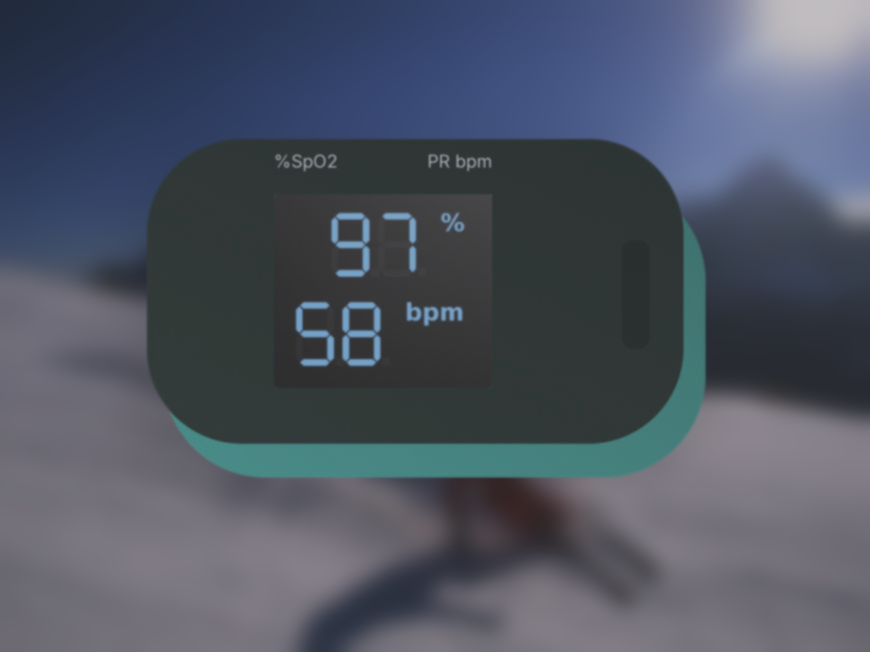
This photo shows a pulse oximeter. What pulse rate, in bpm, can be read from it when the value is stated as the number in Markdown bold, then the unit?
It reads **58** bpm
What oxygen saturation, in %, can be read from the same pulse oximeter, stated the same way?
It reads **97** %
